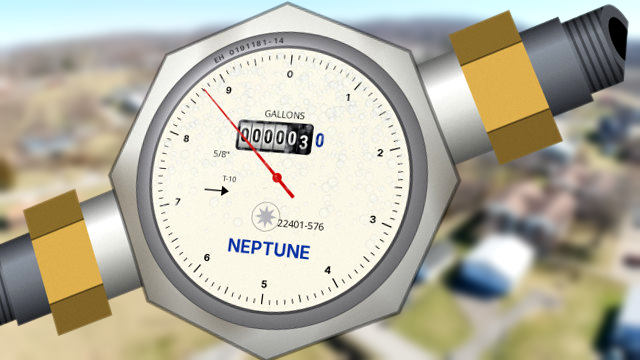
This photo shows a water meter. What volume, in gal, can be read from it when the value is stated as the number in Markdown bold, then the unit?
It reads **28.7** gal
